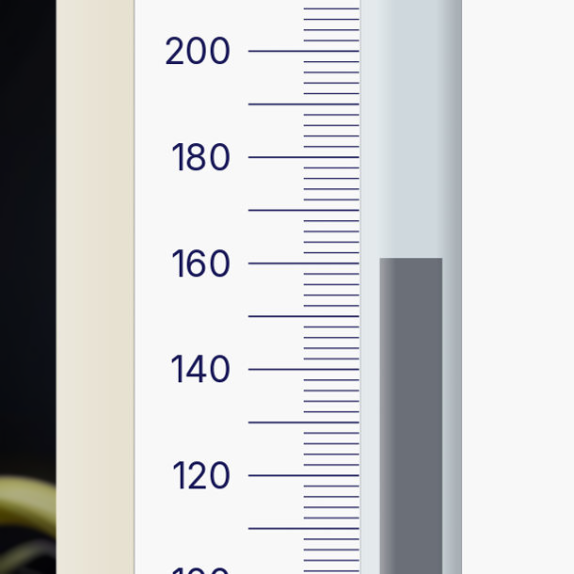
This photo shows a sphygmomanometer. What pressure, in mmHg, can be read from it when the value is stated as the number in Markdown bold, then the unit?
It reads **161** mmHg
